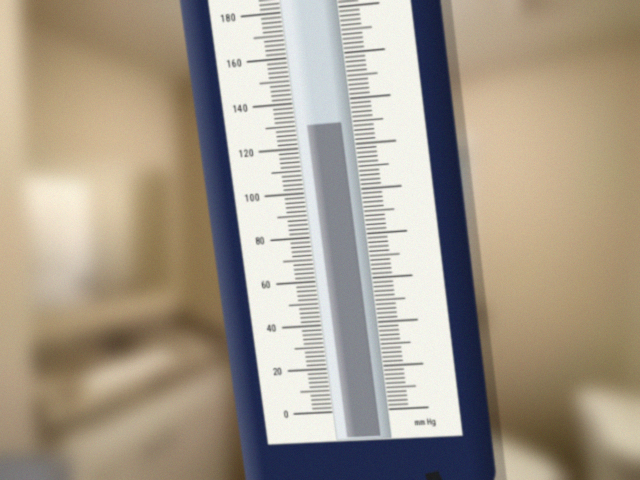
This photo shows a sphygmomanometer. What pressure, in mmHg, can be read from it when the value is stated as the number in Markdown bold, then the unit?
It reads **130** mmHg
